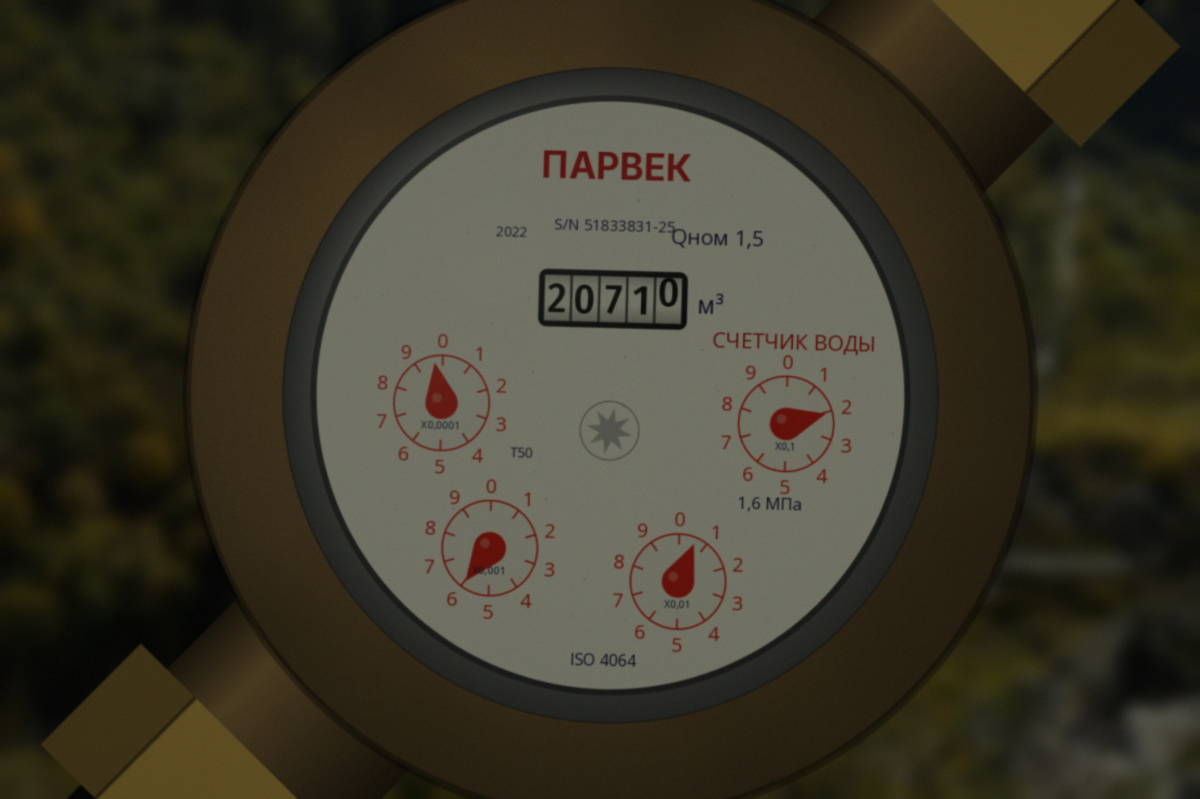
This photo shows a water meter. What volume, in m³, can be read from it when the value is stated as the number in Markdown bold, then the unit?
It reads **20710.2059** m³
